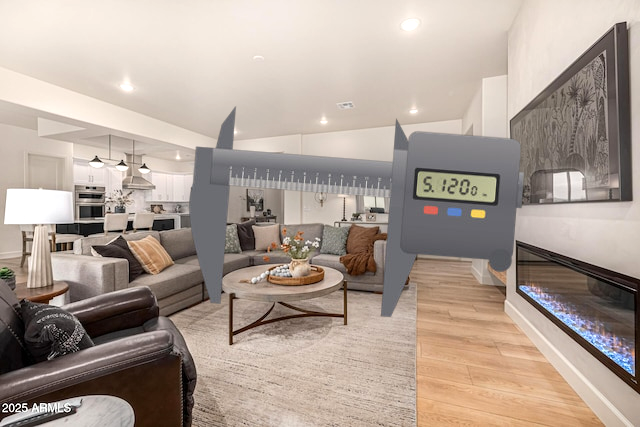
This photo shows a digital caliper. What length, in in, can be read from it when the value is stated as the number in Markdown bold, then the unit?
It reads **5.1200** in
